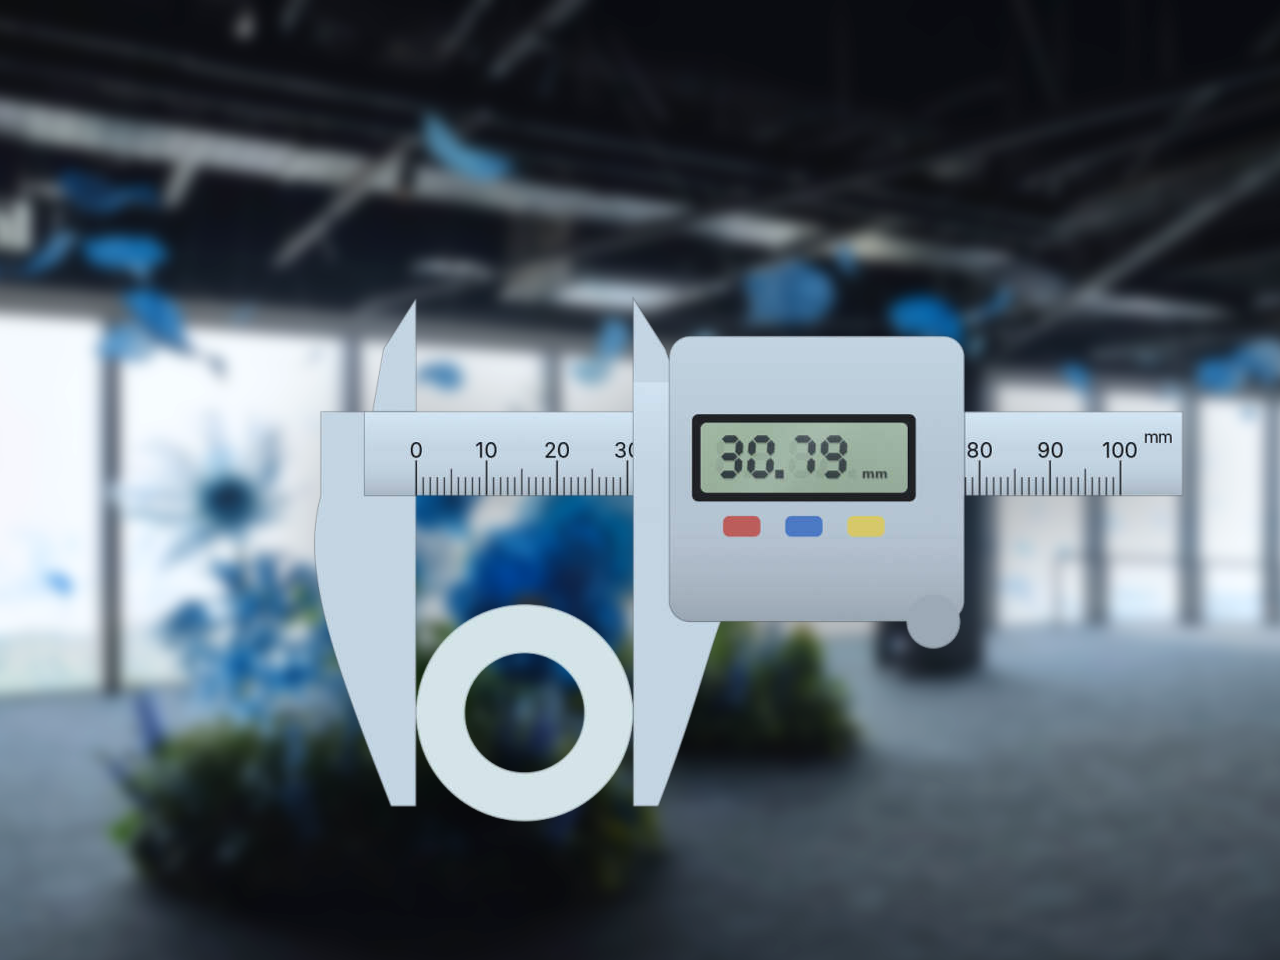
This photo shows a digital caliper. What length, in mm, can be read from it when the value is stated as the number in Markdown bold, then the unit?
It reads **30.79** mm
